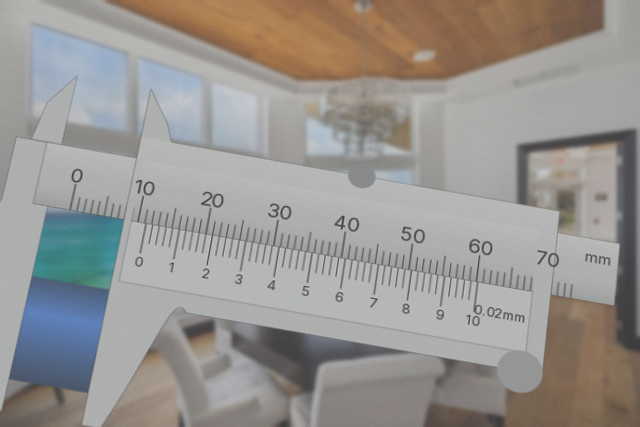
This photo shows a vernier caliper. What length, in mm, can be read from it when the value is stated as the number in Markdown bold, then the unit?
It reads **11.2** mm
